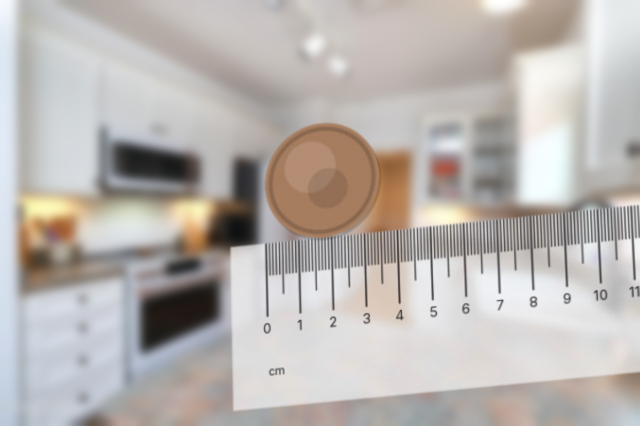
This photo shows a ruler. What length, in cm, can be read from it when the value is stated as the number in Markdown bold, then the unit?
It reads **3.5** cm
